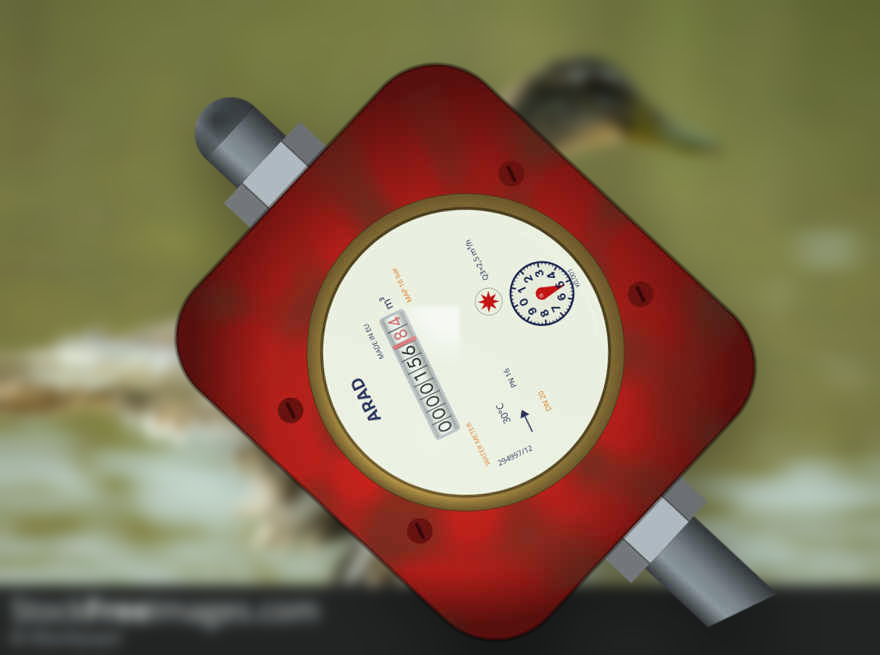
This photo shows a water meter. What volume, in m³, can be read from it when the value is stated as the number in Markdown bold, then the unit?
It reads **156.845** m³
